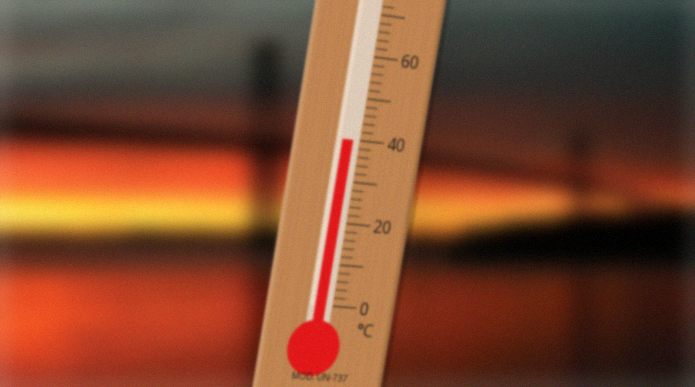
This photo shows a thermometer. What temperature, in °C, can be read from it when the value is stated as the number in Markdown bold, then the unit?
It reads **40** °C
